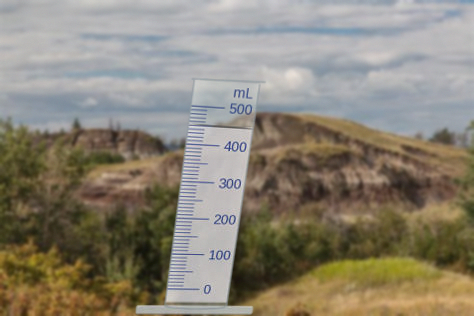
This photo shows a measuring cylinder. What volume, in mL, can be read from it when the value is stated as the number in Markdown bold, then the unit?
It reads **450** mL
